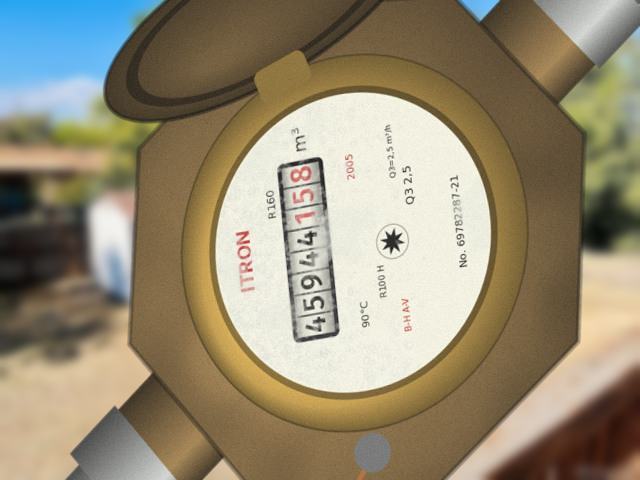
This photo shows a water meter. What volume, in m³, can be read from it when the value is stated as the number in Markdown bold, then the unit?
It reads **45944.158** m³
